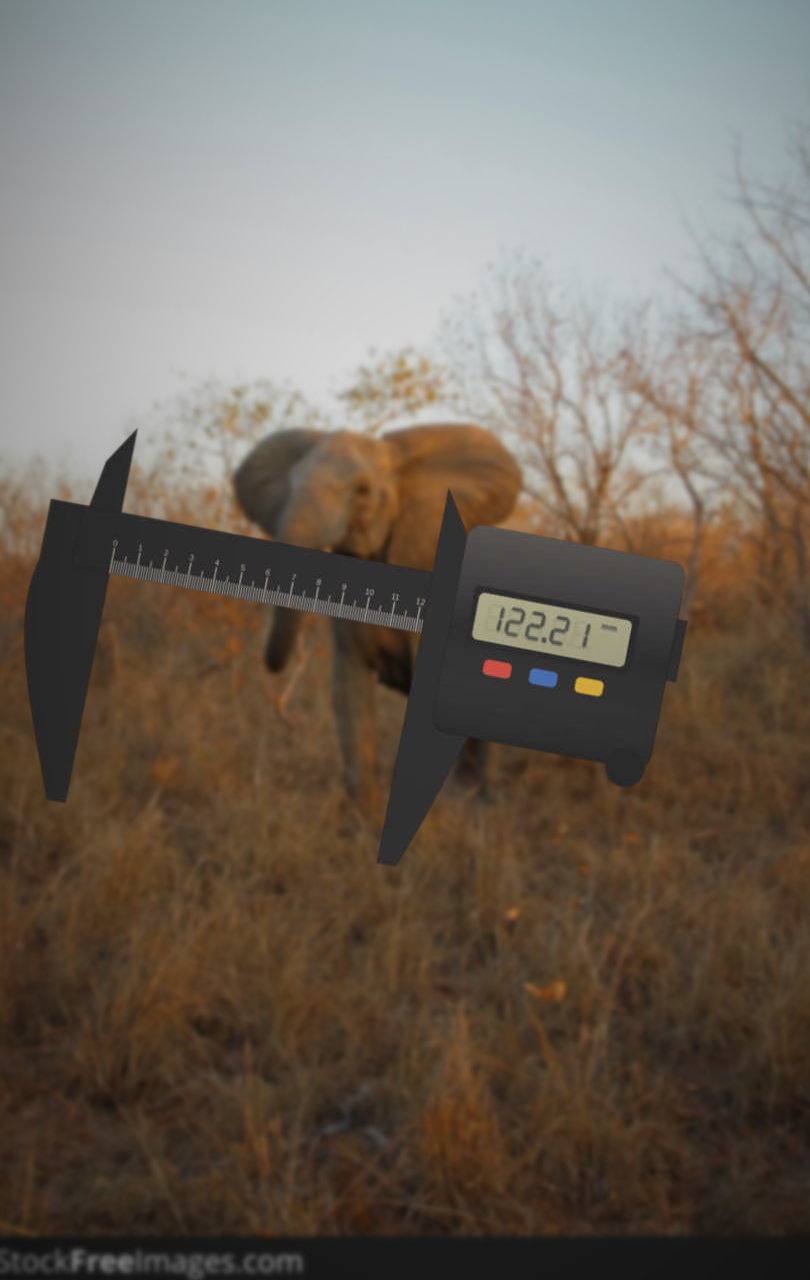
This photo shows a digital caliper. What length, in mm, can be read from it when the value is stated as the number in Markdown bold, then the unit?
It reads **122.21** mm
